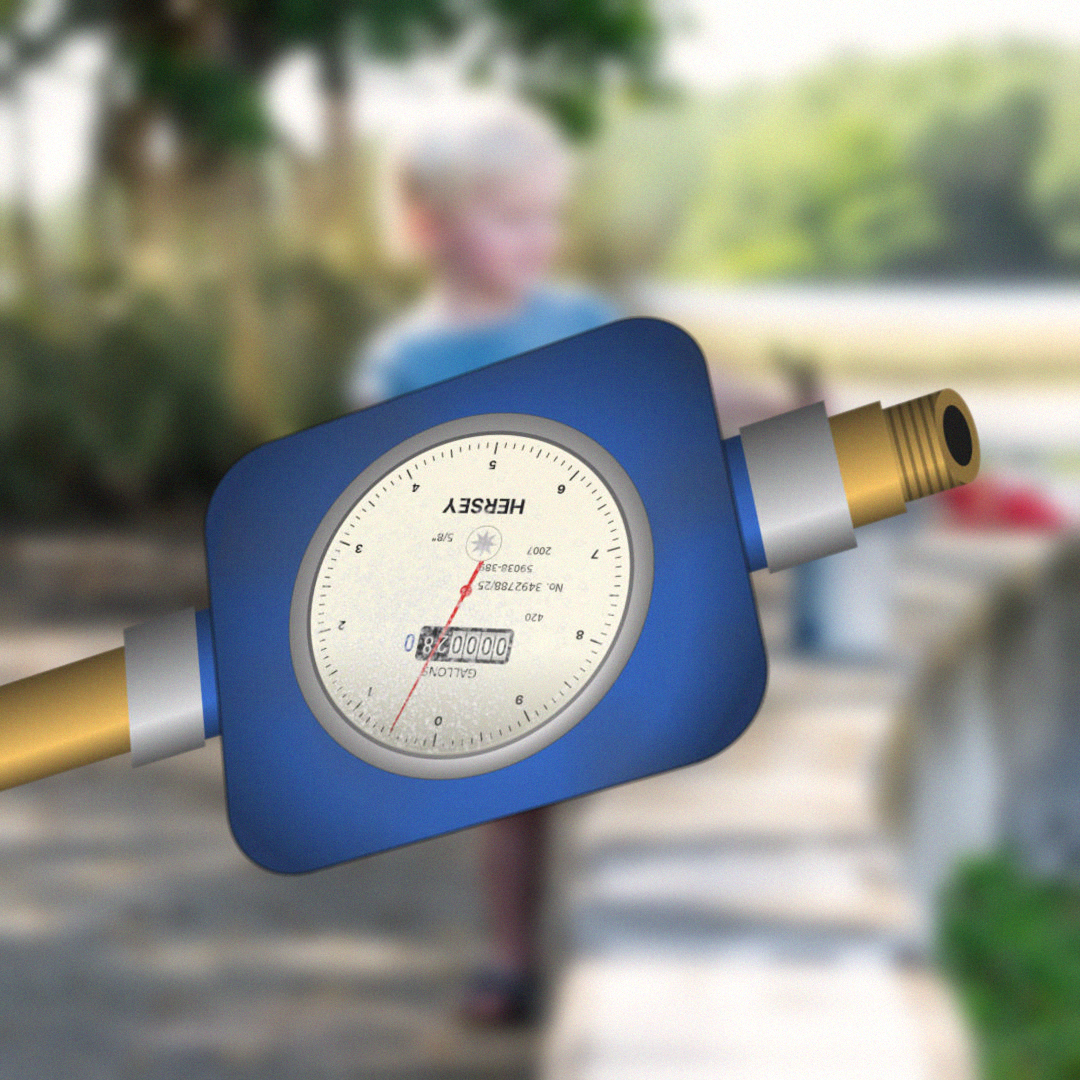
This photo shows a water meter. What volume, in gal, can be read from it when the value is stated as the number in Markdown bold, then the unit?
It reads **280.5** gal
